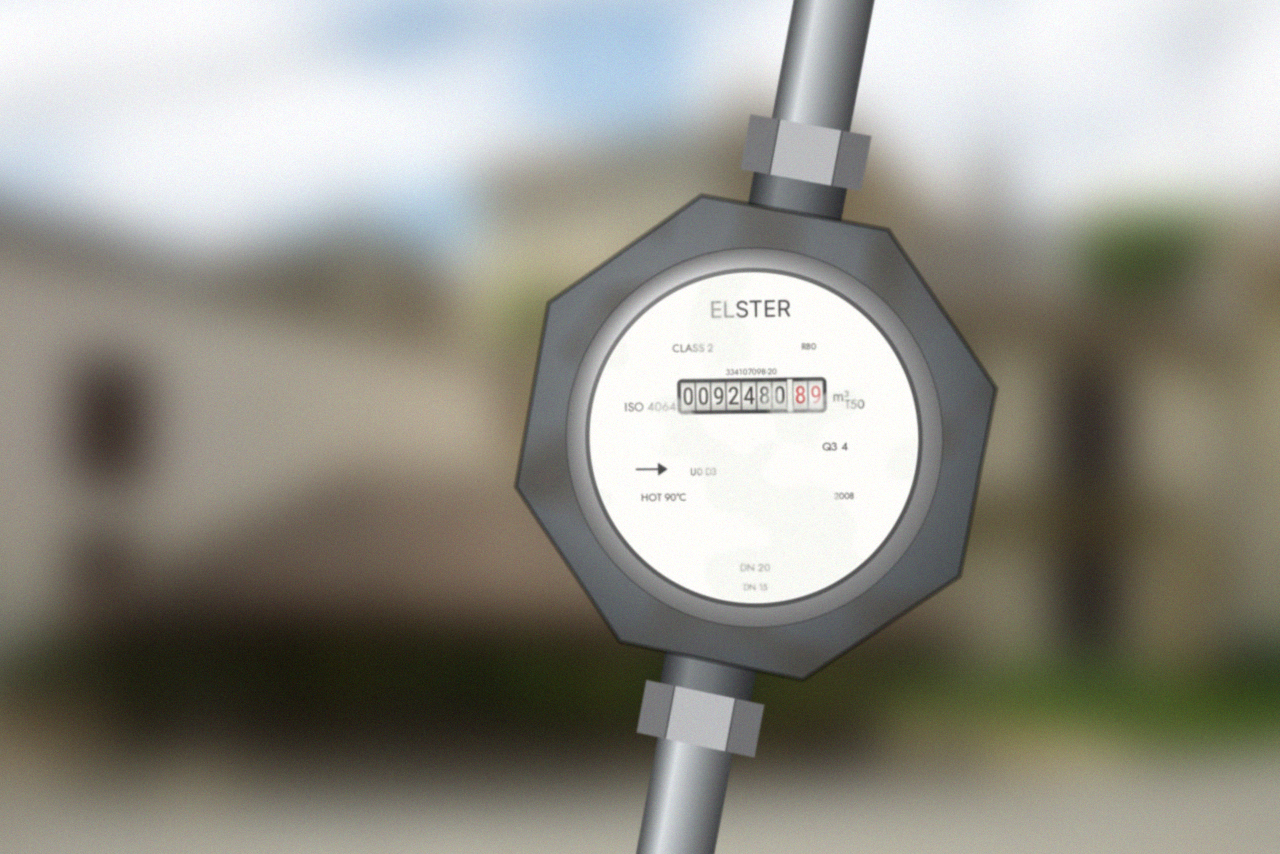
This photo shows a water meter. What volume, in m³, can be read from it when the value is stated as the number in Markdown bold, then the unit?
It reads **92480.89** m³
